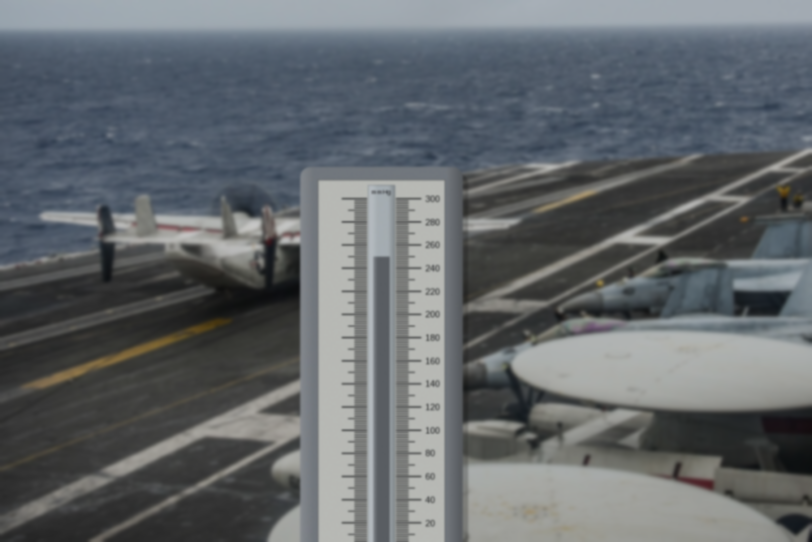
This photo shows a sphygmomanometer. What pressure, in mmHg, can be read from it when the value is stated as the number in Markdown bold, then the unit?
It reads **250** mmHg
